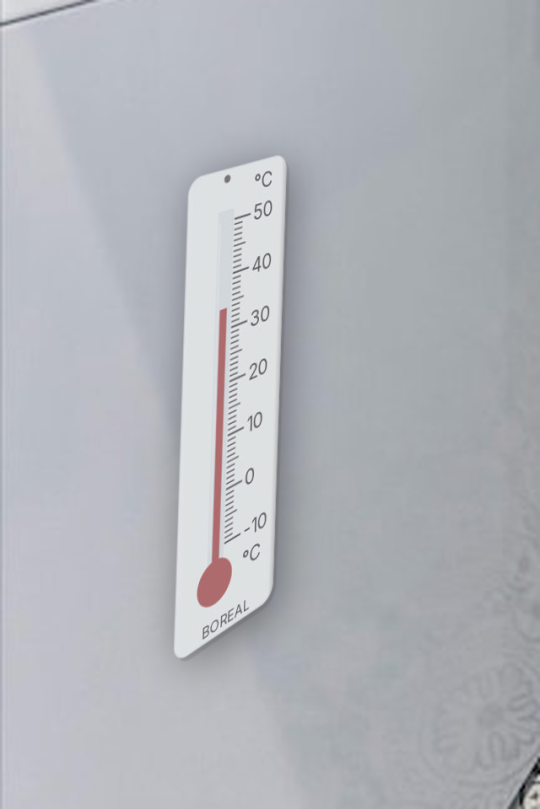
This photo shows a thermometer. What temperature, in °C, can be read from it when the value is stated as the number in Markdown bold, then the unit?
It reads **34** °C
